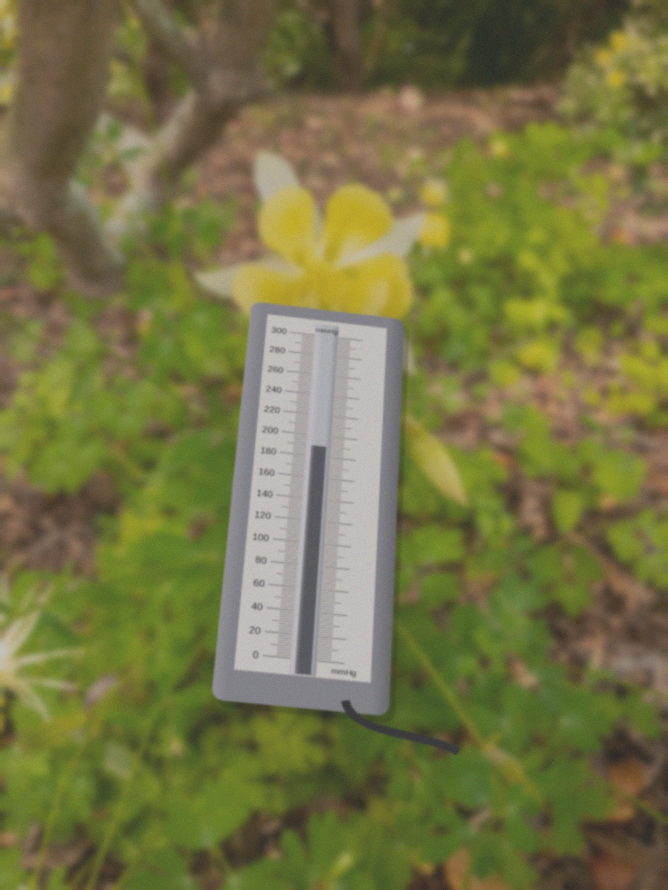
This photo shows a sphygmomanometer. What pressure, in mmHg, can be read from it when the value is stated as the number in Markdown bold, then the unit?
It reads **190** mmHg
